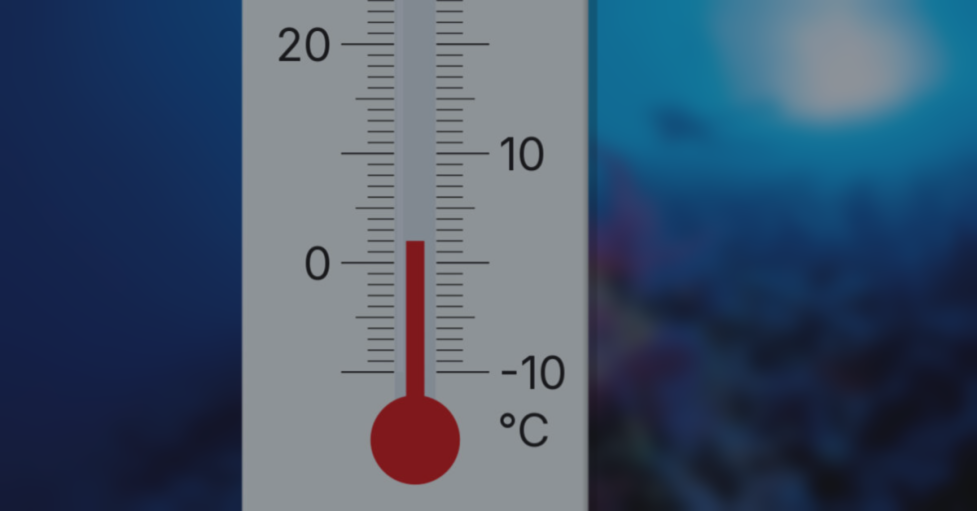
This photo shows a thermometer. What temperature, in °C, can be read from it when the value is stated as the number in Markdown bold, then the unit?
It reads **2** °C
